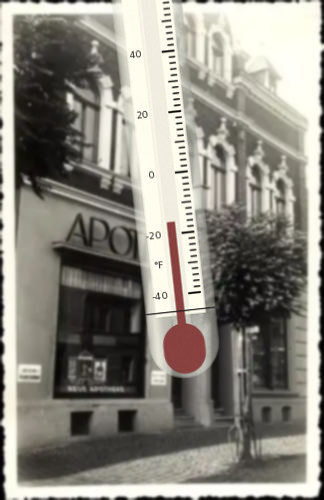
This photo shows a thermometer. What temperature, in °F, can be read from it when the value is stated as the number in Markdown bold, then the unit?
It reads **-16** °F
